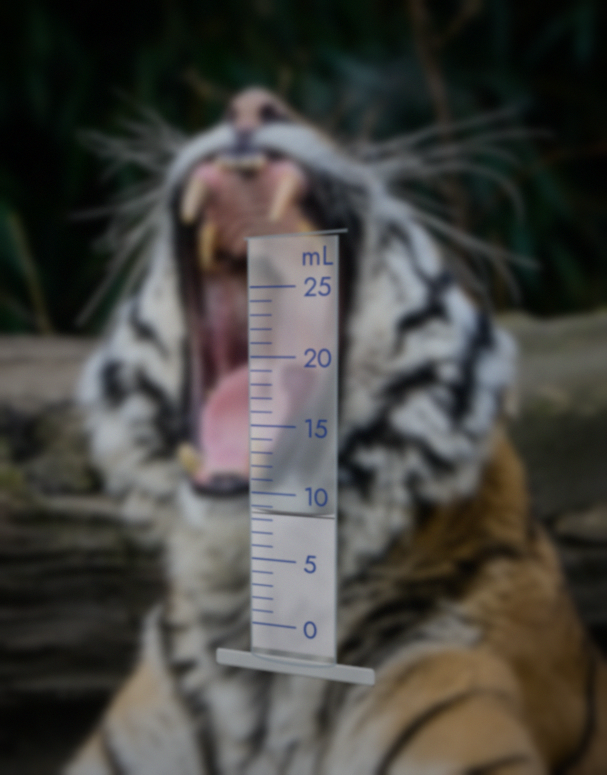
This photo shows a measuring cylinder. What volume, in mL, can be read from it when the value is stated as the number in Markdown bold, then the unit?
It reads **8.5** mL
